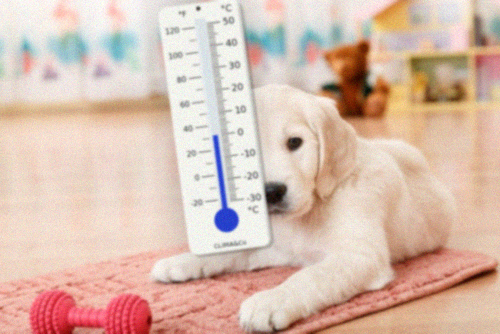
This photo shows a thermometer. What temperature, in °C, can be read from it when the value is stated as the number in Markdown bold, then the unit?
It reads **0** °C
